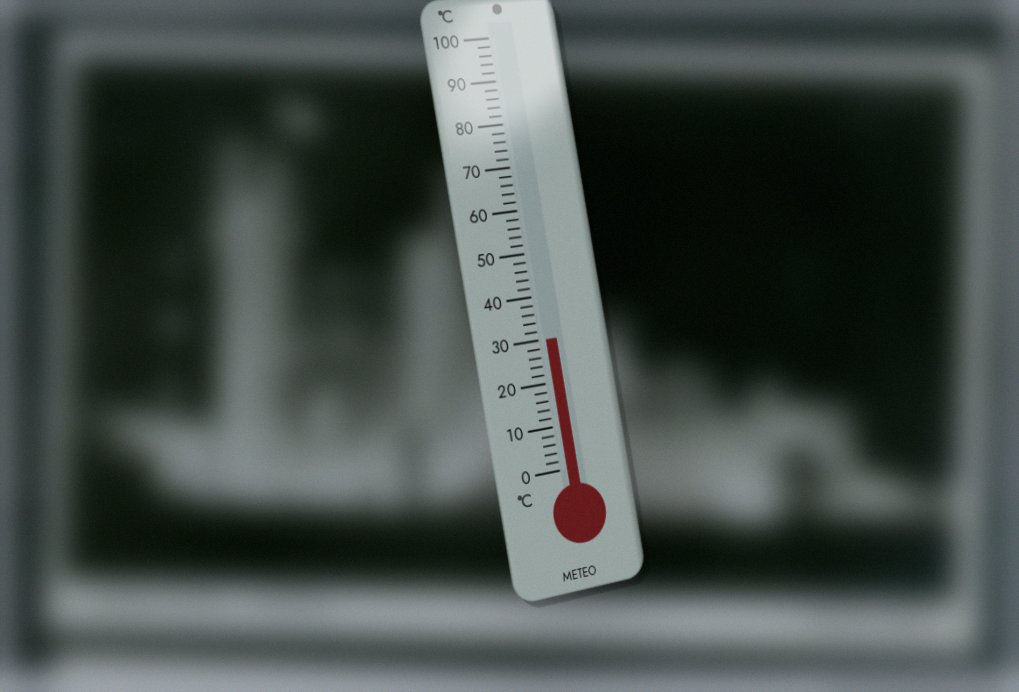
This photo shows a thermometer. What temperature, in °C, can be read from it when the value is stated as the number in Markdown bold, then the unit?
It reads **30** °C
